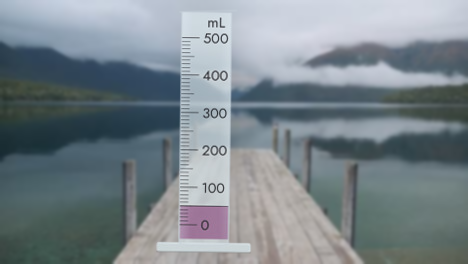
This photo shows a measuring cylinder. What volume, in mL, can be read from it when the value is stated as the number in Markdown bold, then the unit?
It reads **50** mL
